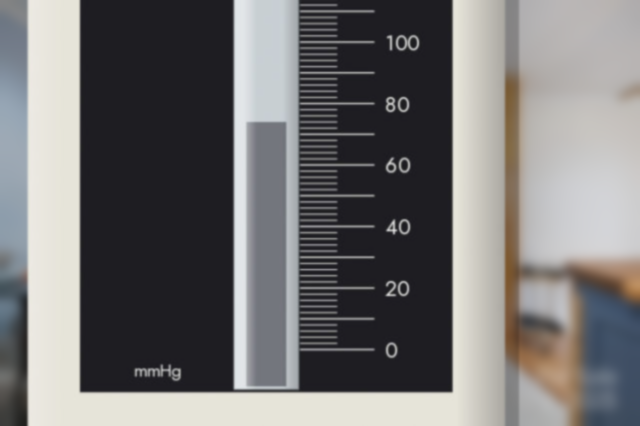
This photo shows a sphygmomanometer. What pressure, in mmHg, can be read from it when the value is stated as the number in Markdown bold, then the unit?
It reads **74** mmHg
